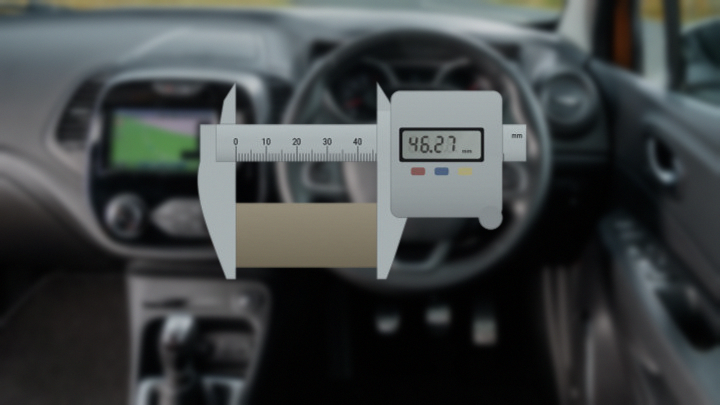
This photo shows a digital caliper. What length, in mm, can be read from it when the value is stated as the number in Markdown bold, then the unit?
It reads **46.27** mm
